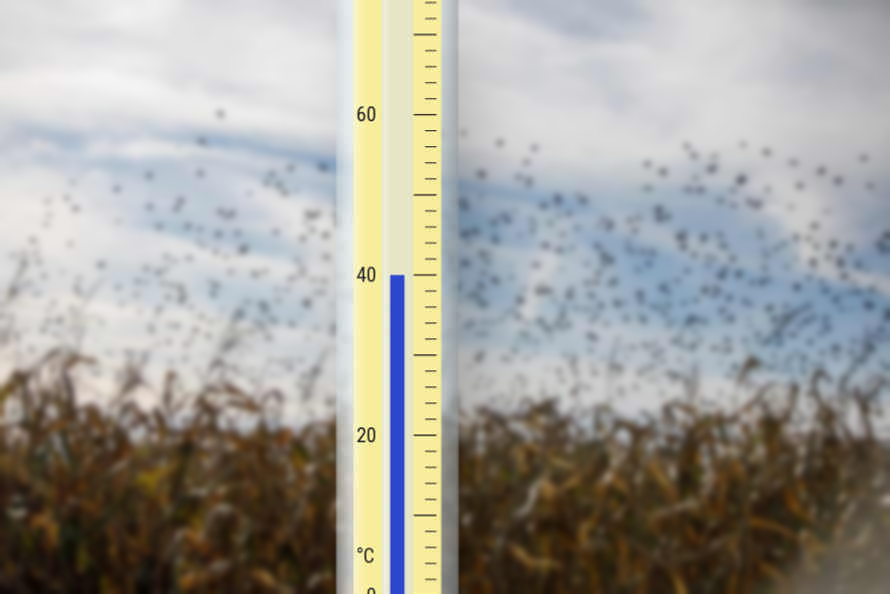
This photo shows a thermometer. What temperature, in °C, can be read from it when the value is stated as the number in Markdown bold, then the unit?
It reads **40** °C
